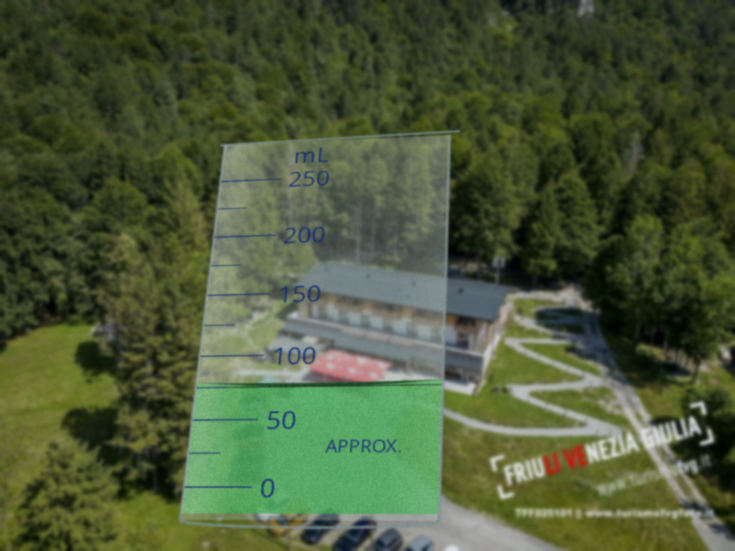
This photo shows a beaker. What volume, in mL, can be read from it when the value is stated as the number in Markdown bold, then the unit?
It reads **75** mL
